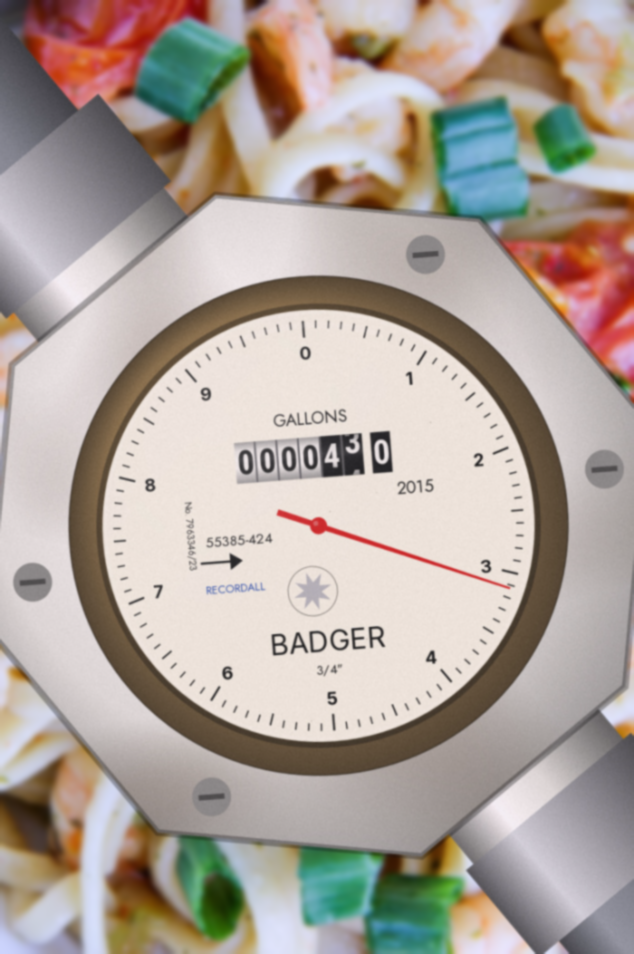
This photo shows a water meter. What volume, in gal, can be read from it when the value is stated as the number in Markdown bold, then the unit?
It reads **433.1** gal
